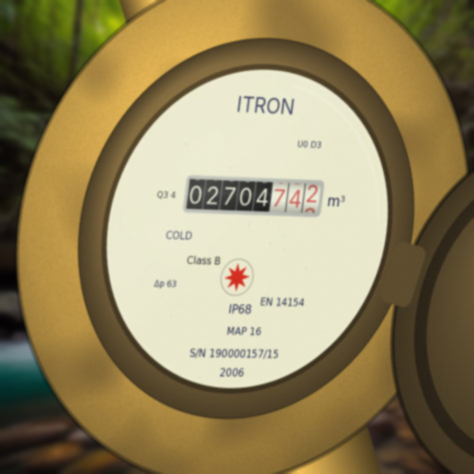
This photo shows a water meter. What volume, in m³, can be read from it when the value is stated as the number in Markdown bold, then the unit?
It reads **2704.742** m³
